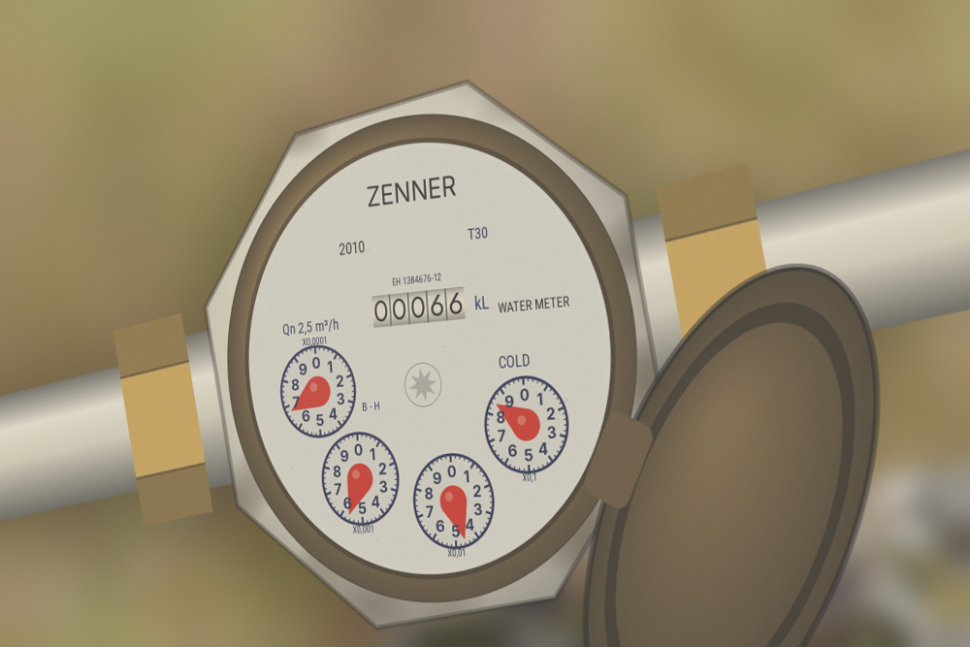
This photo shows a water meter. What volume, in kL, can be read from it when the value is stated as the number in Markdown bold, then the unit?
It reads **66.8456** kL
